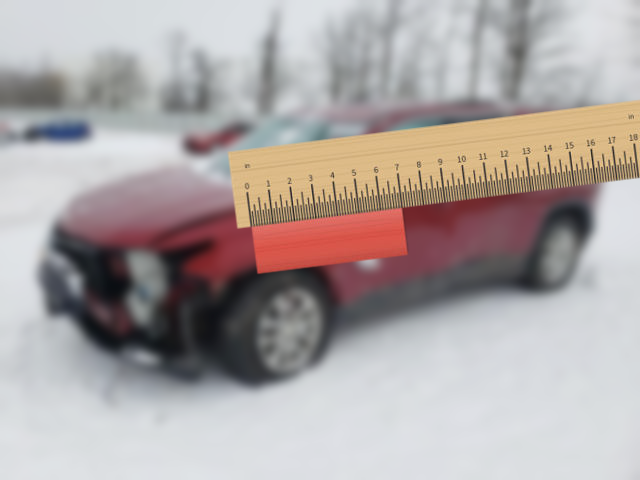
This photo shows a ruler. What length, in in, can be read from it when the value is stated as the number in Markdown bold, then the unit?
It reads **7** in
